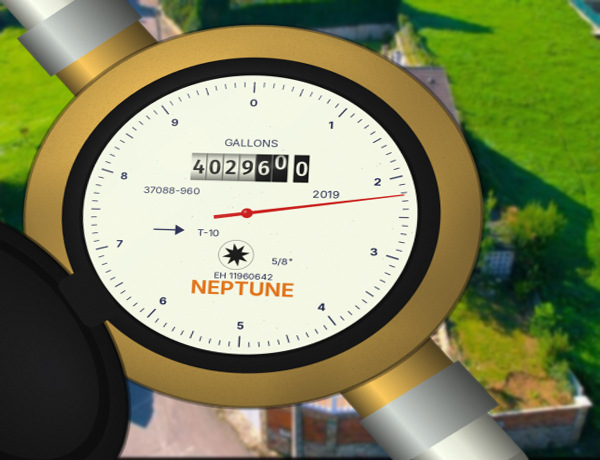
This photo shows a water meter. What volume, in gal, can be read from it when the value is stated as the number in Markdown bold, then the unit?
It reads **4029602.2** gal
